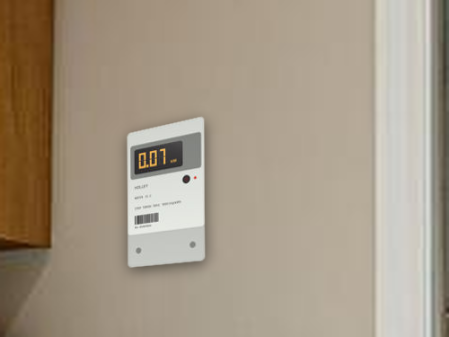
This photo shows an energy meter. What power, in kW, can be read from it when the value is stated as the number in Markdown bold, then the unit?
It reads **0.07** kW
